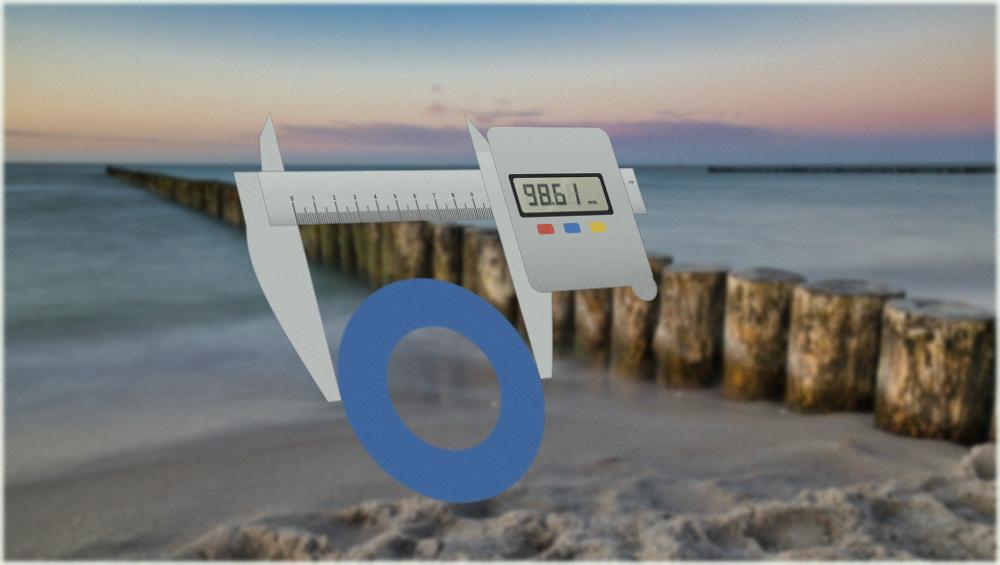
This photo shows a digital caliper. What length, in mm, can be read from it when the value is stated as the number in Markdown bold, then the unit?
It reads **98.61** mm
